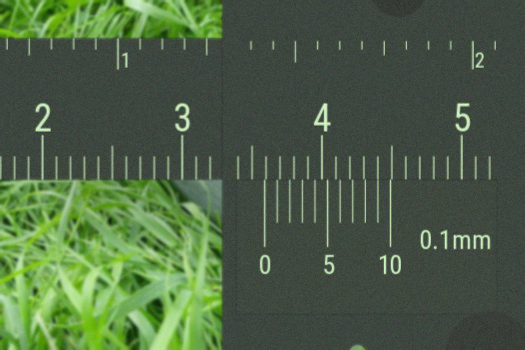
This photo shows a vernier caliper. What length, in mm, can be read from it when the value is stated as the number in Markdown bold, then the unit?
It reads **35.9** mm
